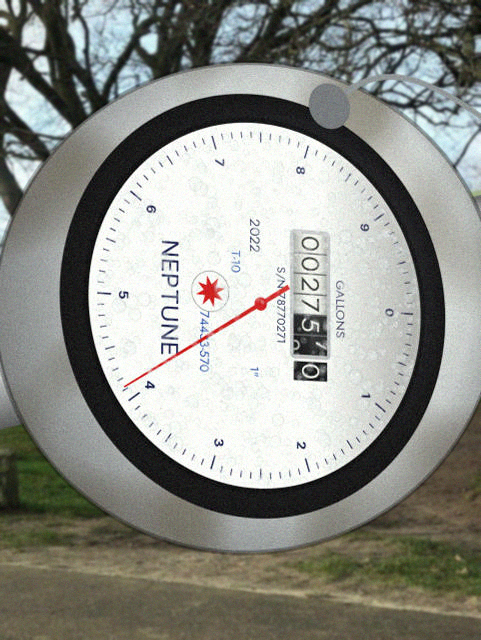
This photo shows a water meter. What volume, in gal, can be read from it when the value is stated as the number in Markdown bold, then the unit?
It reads **27574.1** gal
